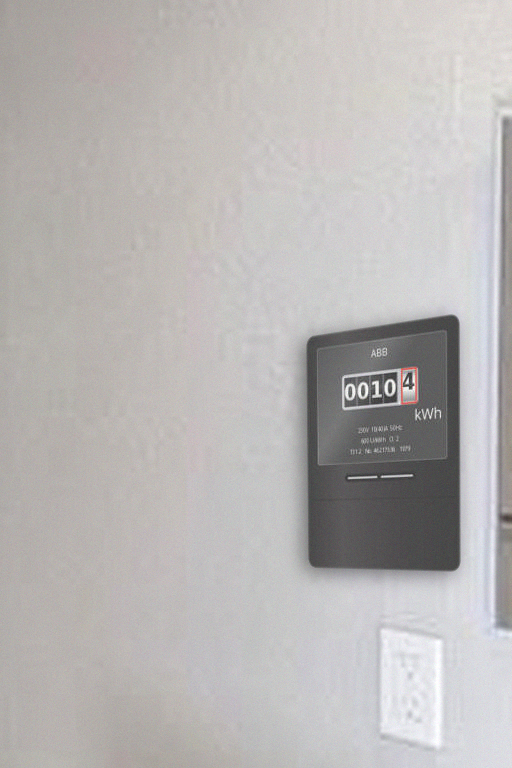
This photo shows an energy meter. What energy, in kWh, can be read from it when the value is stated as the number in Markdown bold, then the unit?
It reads **10.4** kWh
